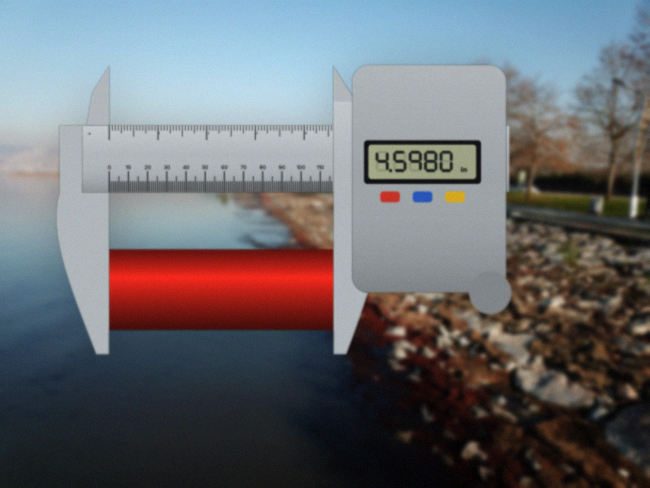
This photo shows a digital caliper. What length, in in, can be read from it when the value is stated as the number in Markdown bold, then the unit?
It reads **4.5980** in
